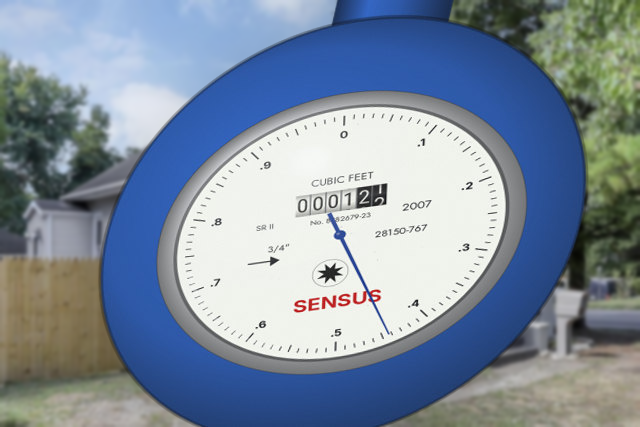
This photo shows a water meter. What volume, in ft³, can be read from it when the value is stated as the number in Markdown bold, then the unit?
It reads **121.44** ft³
